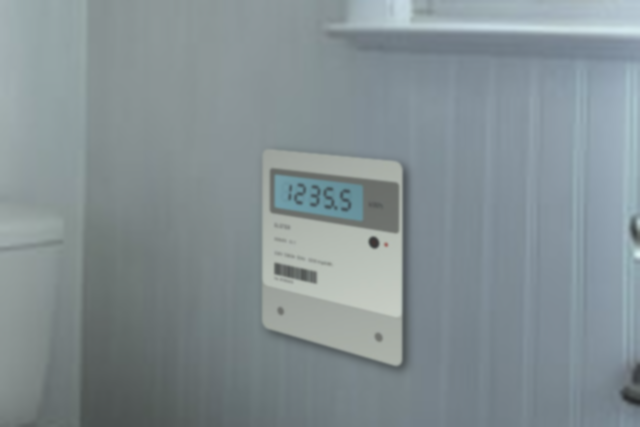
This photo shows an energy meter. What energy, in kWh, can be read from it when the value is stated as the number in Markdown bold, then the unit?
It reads **1235.5** kWh
